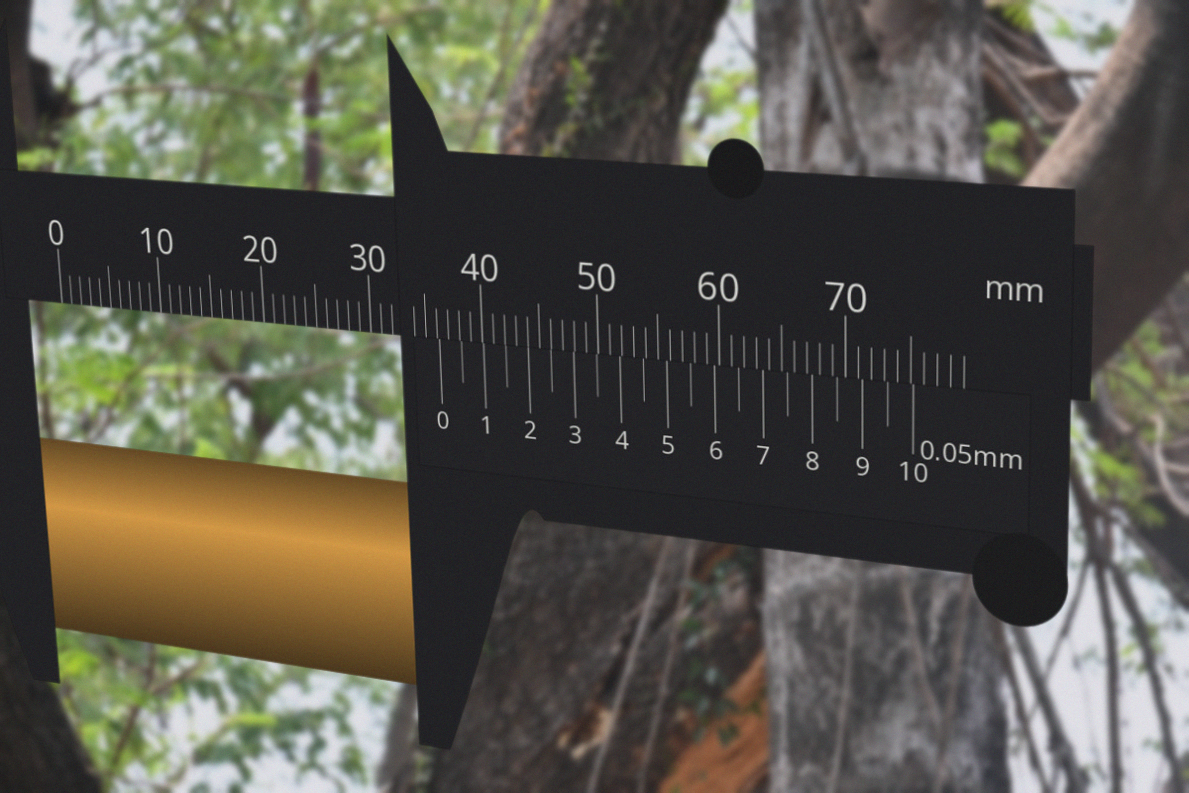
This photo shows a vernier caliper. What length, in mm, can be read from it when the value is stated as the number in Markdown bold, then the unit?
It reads **36.2** mm
